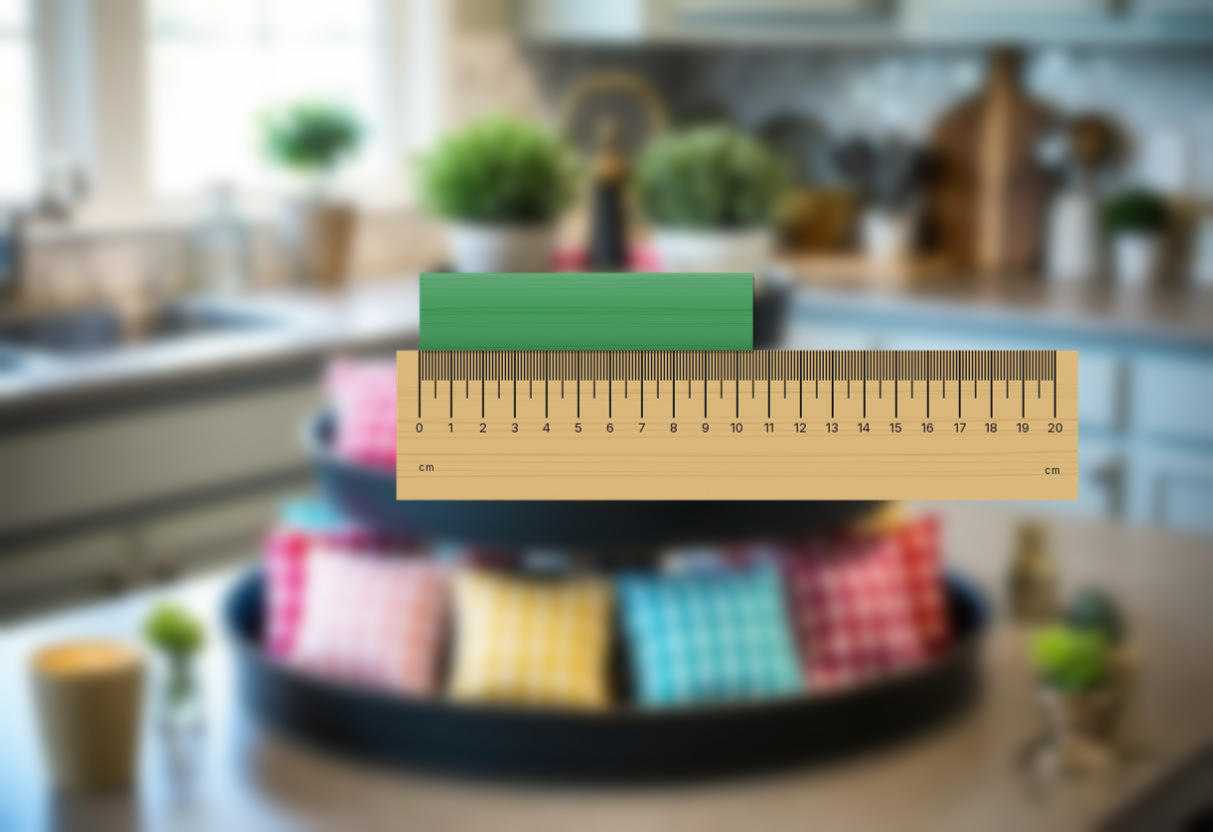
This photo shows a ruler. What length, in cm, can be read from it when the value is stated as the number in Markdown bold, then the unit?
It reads **10.5** cm
